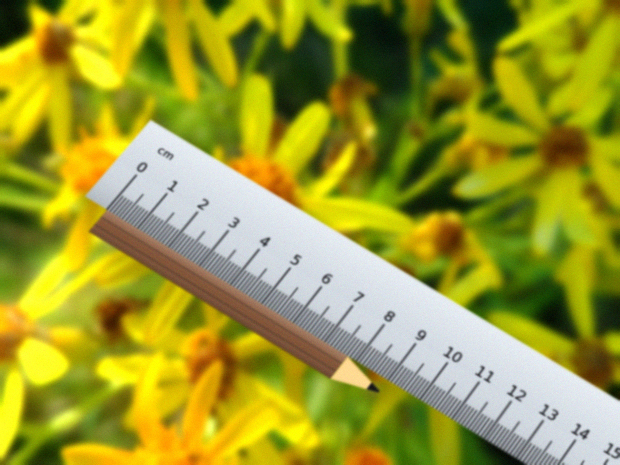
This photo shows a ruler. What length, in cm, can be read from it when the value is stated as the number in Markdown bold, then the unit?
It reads **9** cm
